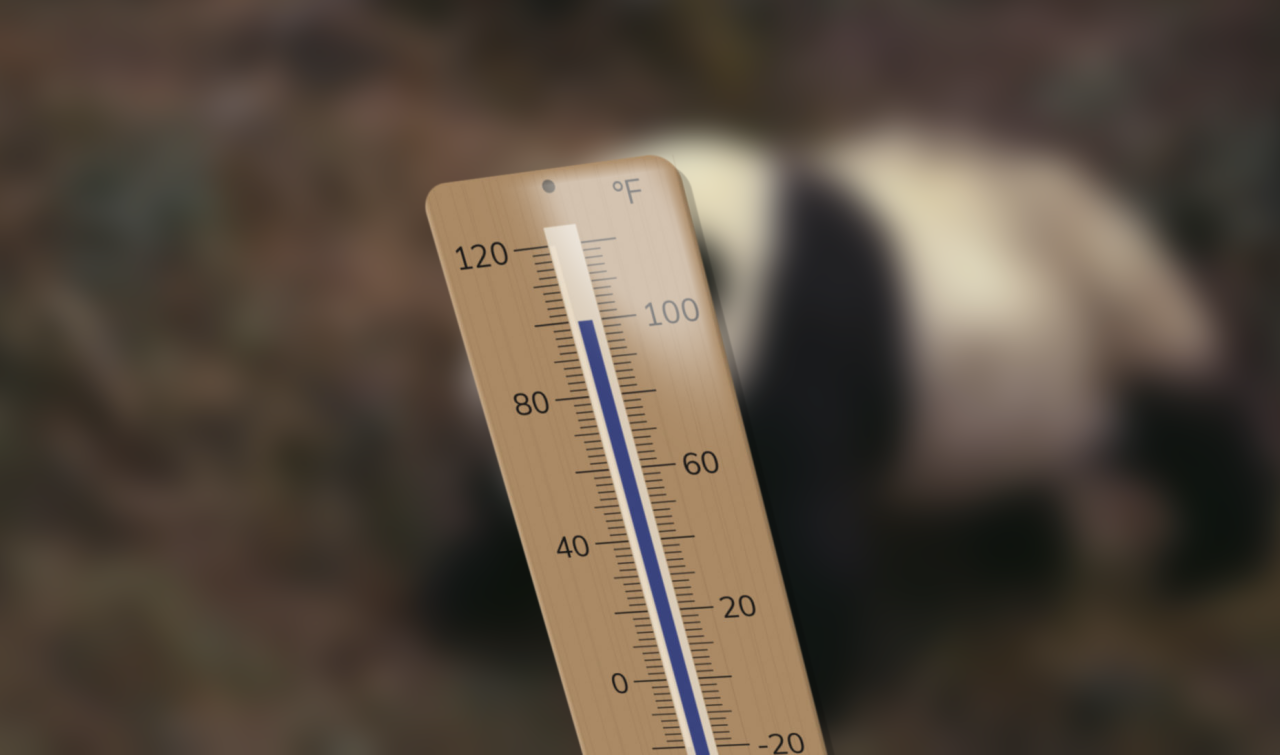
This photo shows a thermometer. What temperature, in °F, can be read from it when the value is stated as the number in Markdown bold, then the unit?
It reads **100** °F
